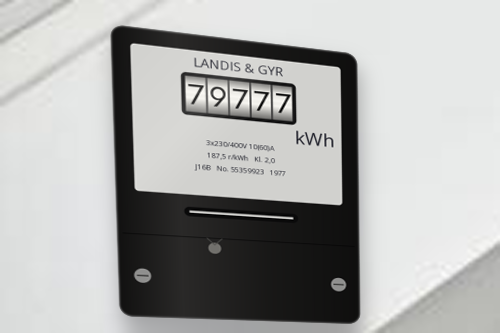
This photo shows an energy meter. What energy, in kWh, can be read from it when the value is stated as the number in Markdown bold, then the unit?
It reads **79777** kWh
